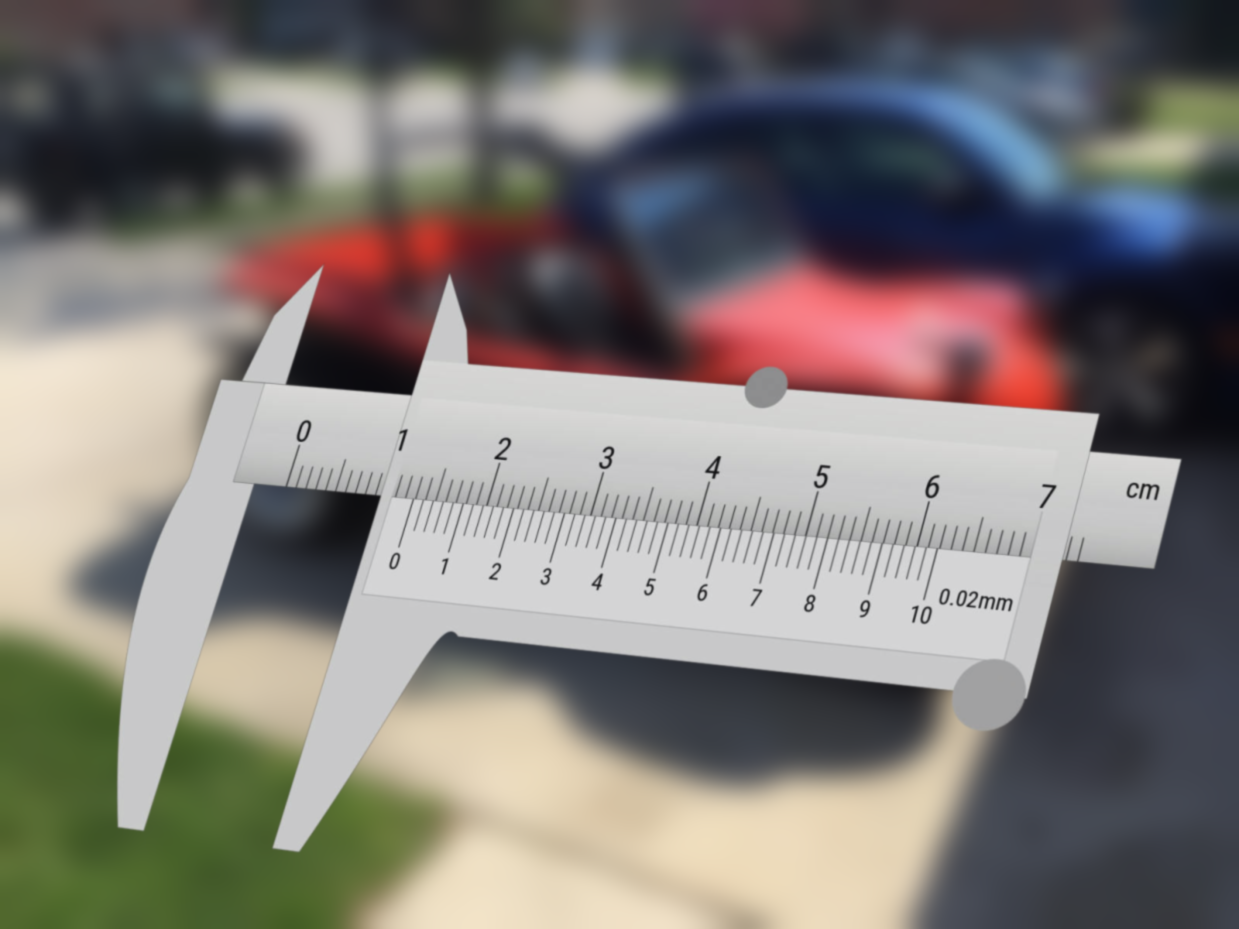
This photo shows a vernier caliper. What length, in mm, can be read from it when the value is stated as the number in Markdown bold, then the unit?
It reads **12.8** mm
